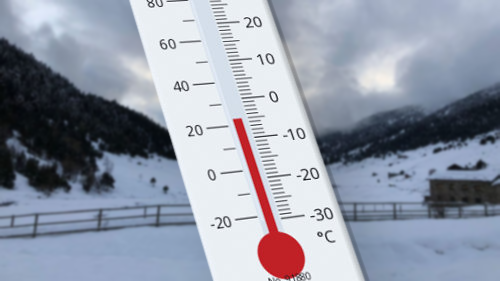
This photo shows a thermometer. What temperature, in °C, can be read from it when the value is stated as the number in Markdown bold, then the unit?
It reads **-5** °C
